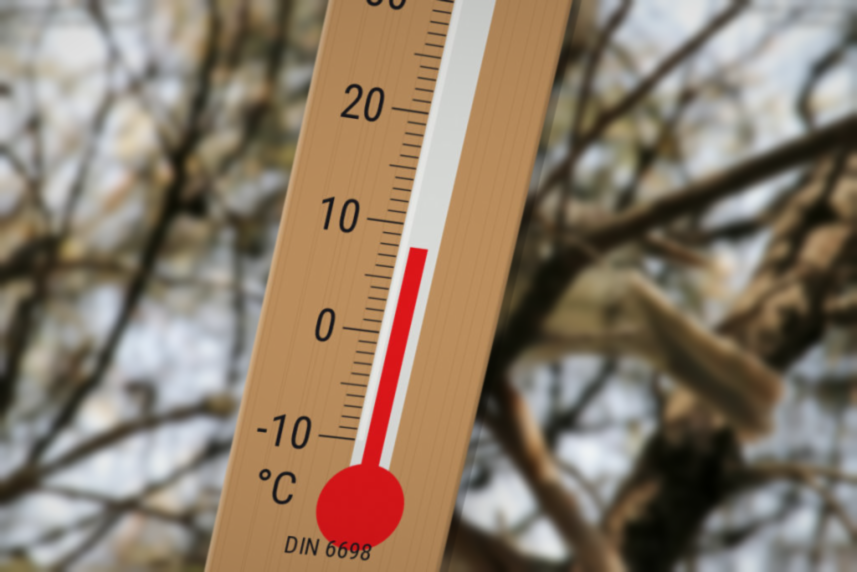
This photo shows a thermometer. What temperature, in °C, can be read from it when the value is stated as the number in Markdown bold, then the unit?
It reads **8** °C
